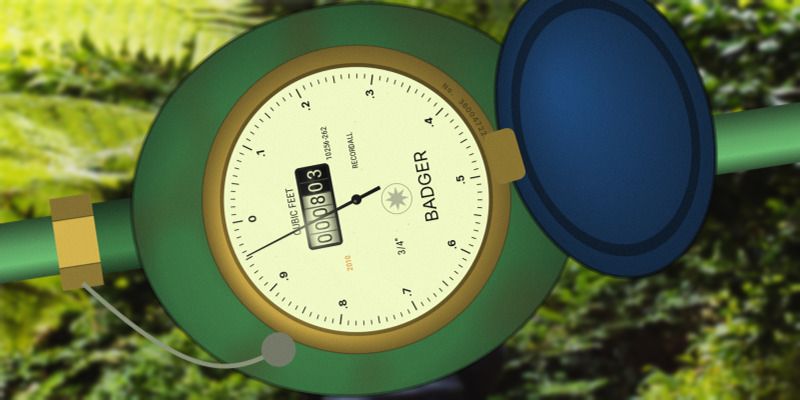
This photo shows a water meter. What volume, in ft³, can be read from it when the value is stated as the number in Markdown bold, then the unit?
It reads **802.95** ft³
